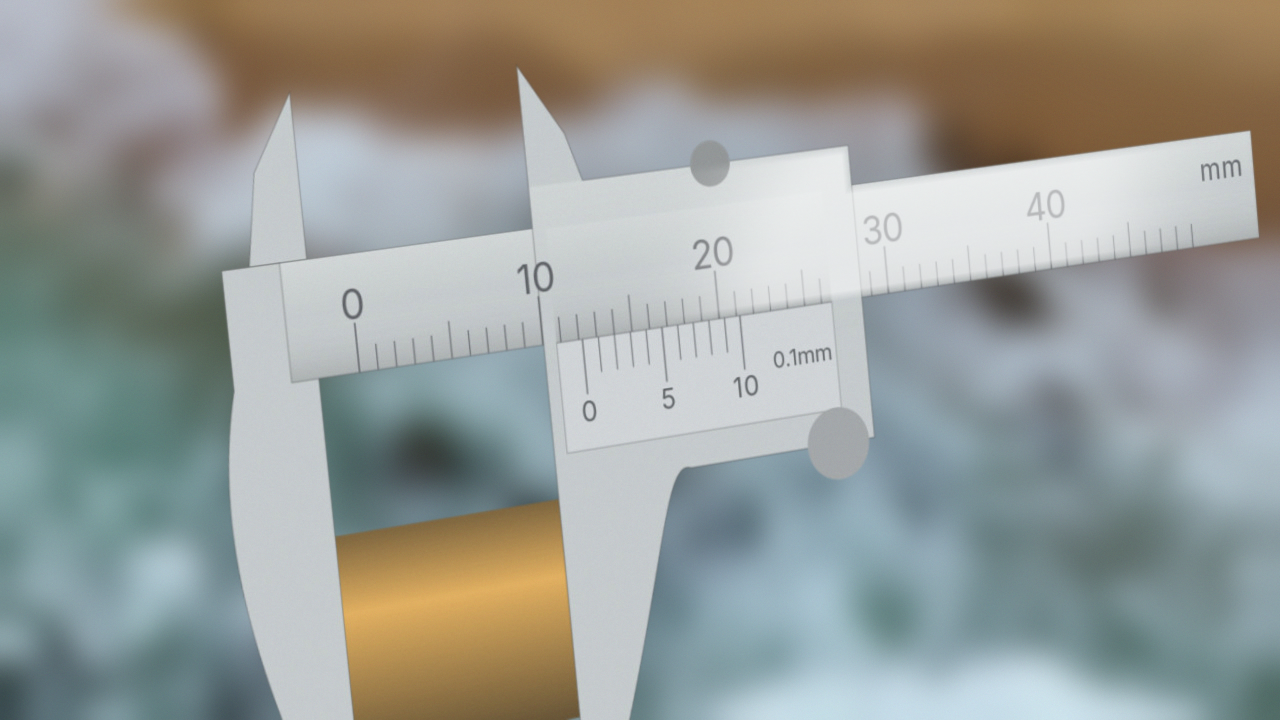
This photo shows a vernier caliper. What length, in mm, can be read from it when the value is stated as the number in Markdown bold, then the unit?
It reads **12.2** mm
